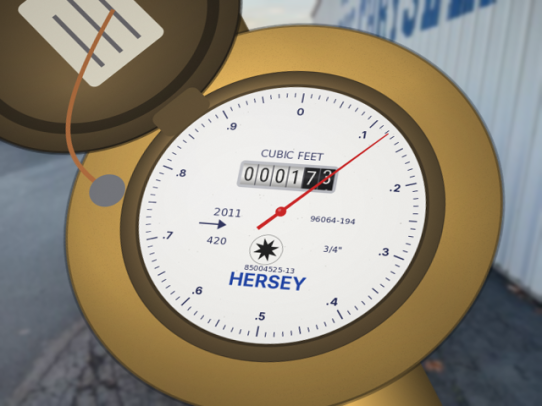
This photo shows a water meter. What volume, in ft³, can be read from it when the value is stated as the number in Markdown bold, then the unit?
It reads **173.12** ft³
